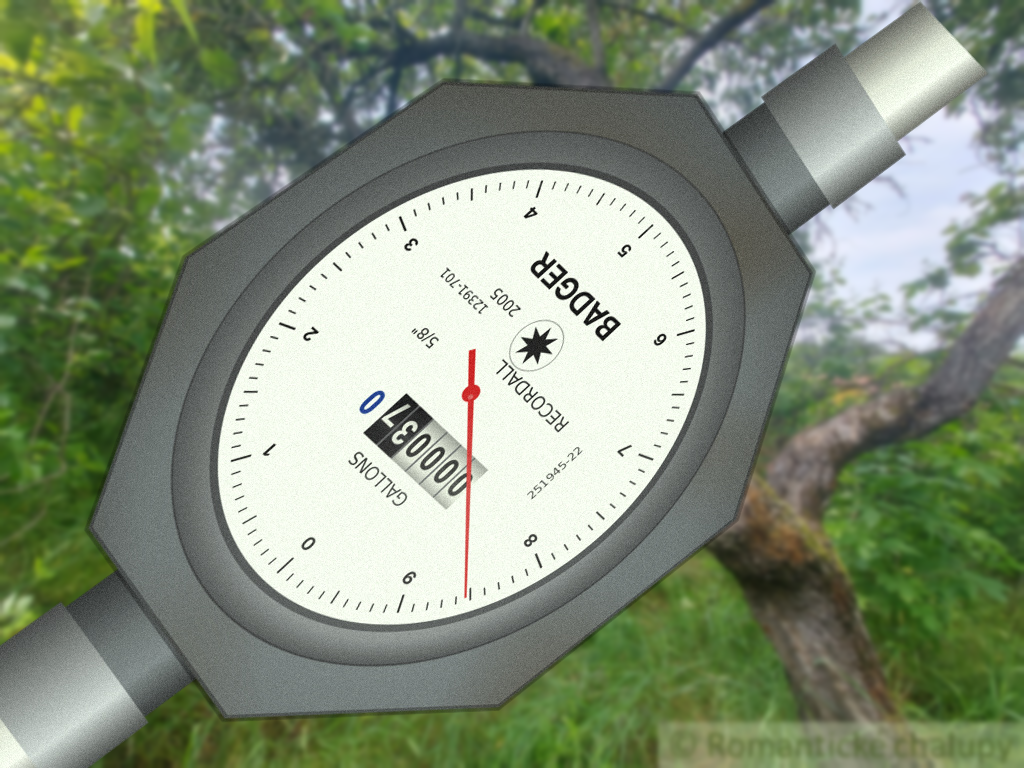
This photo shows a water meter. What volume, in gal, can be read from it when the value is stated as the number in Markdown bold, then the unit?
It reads **368.5** gal
